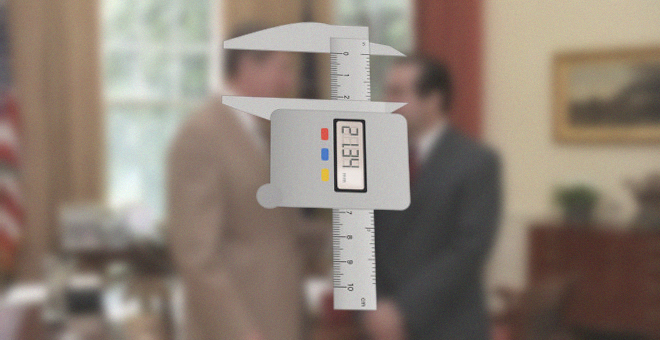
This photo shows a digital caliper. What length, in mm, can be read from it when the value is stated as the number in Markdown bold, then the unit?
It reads **21.34** mm
